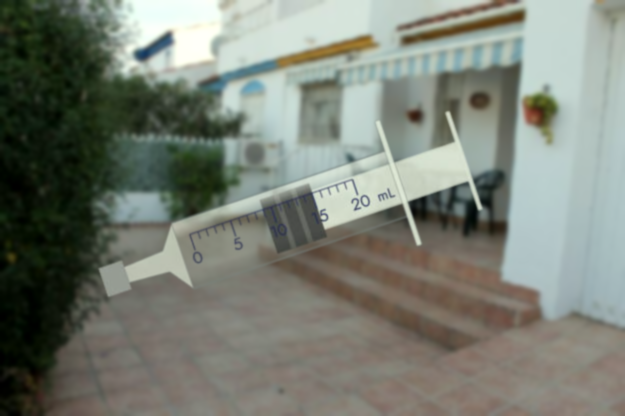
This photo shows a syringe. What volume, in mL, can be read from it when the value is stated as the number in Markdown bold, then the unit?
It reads **9** mL
